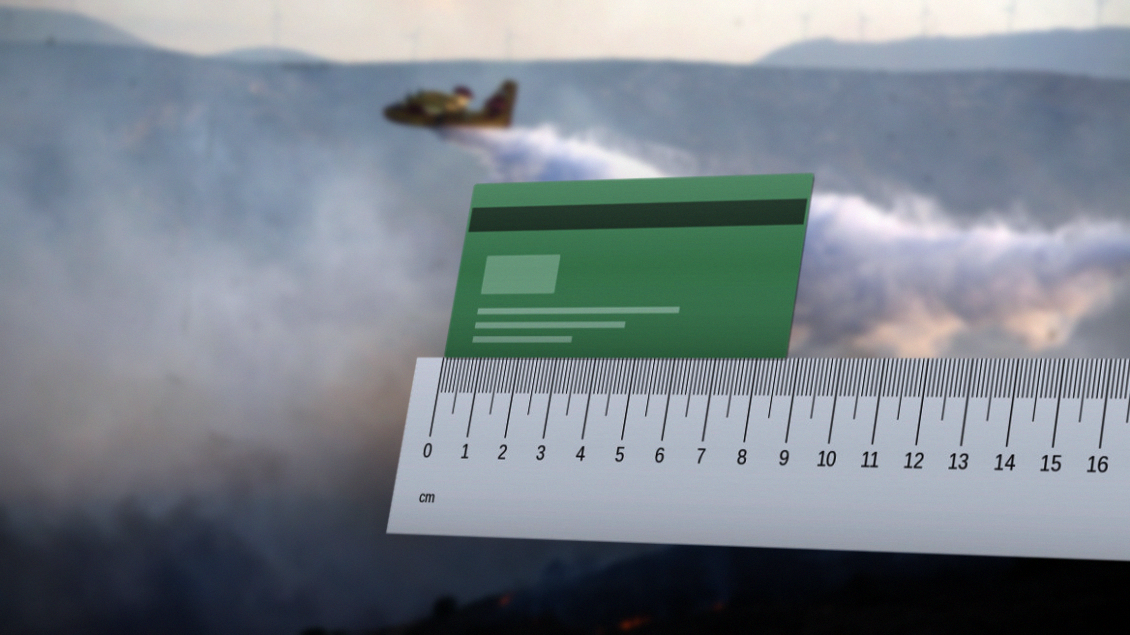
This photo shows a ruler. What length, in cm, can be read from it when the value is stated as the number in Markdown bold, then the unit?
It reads **8.7** cm
